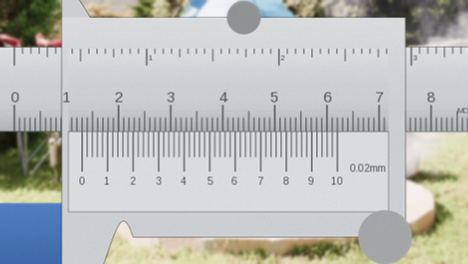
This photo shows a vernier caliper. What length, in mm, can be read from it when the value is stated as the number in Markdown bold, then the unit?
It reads **13.0** mm
